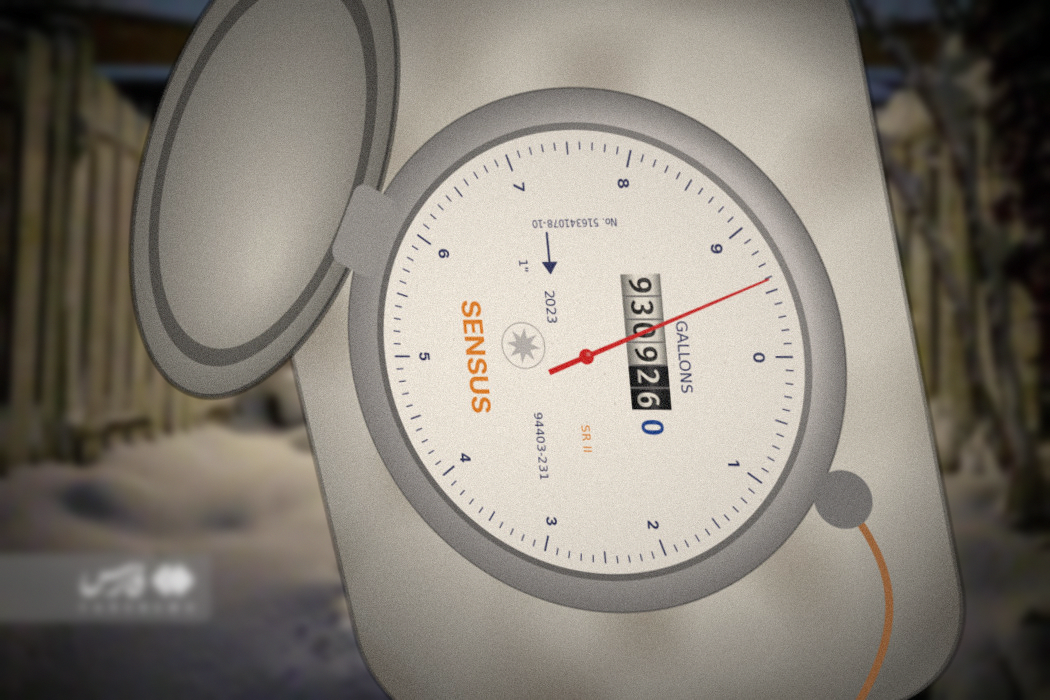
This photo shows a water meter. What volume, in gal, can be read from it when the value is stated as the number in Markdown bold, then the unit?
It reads **9309259.4** gal
